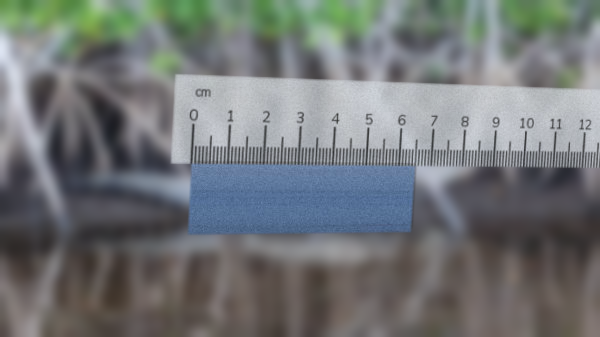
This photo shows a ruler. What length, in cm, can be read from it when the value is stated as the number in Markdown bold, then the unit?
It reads **6.5** cm
